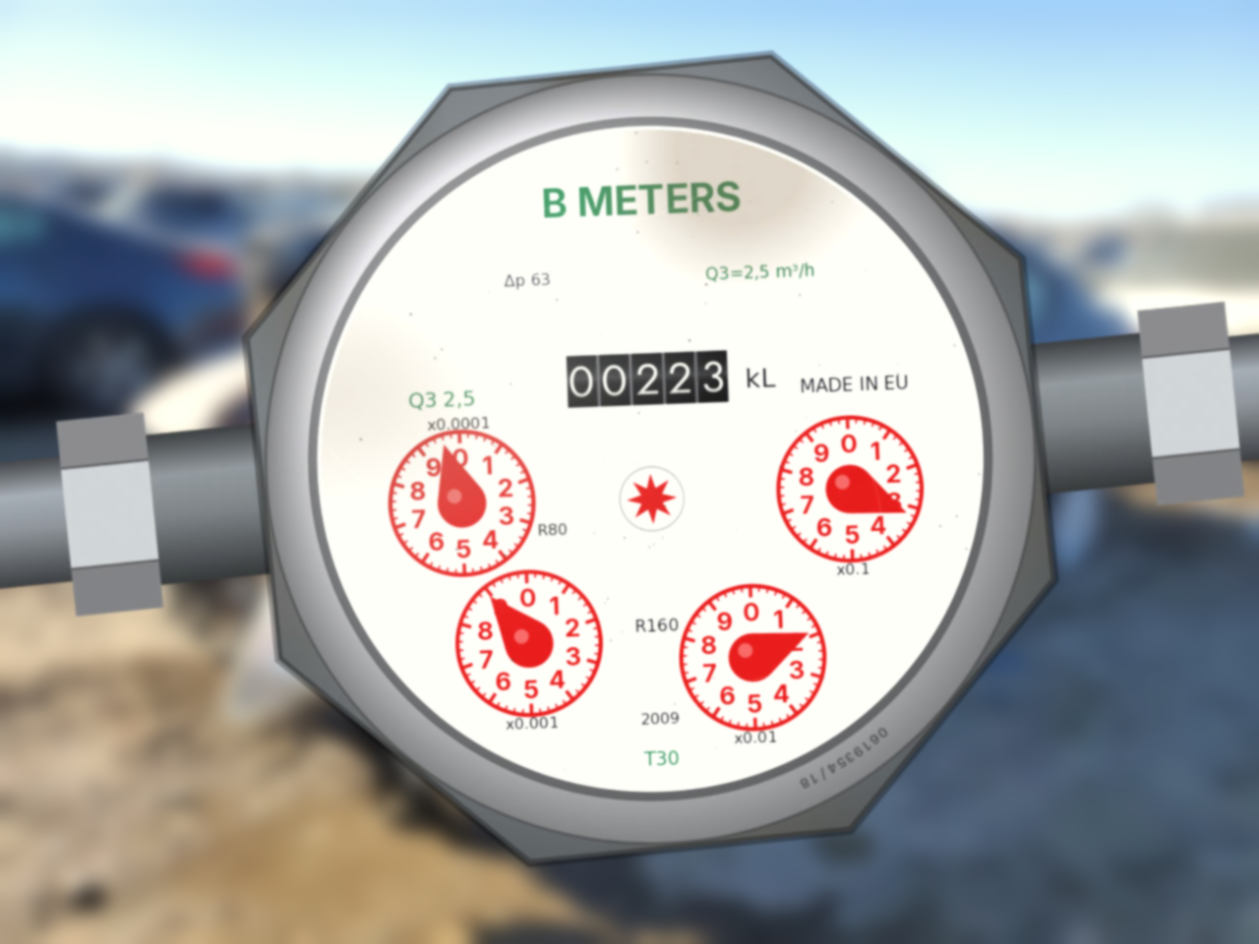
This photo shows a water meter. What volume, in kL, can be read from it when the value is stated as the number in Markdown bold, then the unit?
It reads **223.3189** kL
